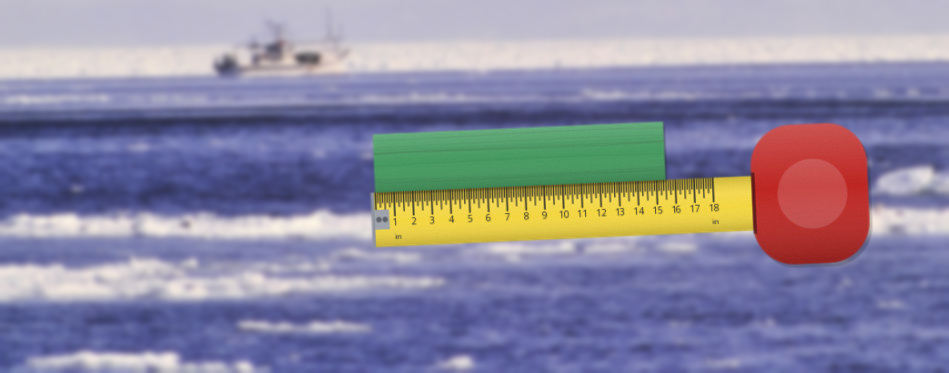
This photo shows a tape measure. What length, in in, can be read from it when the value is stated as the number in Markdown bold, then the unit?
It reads **15.5** in
